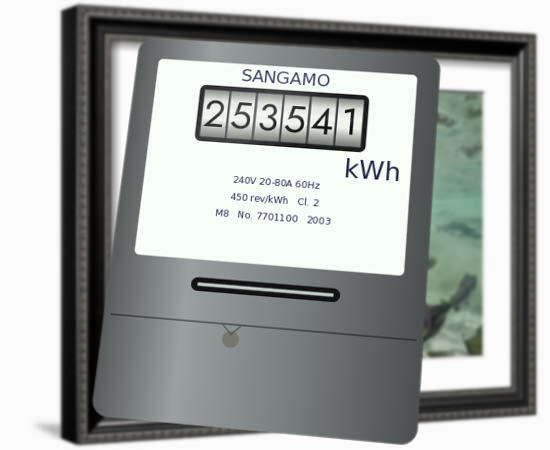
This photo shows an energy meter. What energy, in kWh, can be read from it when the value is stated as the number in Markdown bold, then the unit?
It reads **253541** kWh
